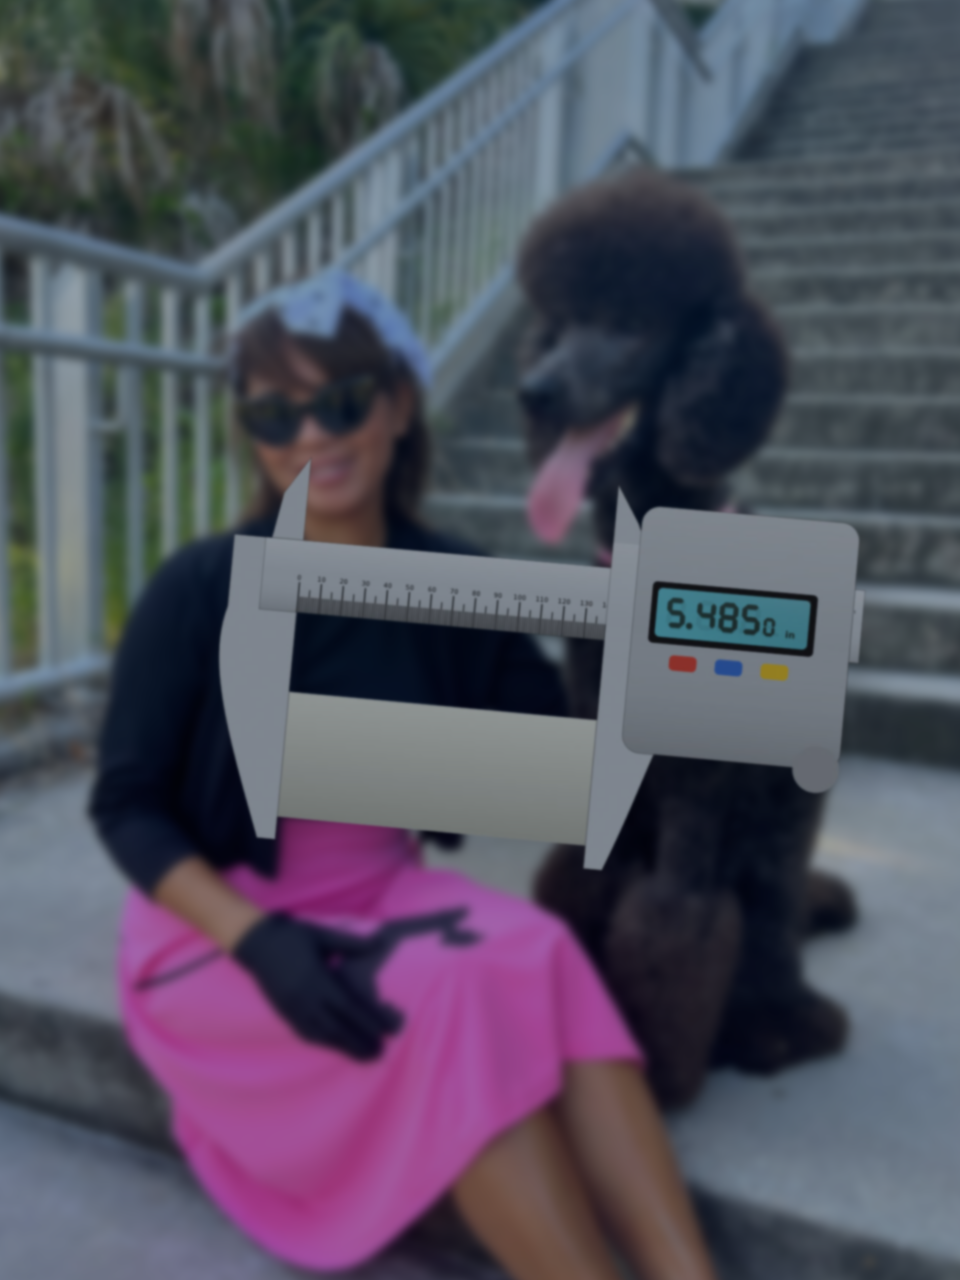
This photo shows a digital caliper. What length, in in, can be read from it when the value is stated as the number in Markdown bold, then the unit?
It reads **5.4850** in
